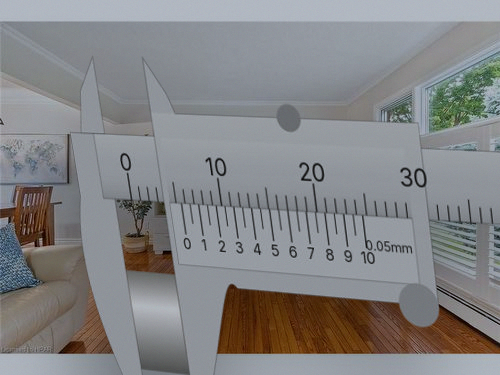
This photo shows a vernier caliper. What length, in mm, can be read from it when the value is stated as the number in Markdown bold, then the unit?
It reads **5.6** mm
